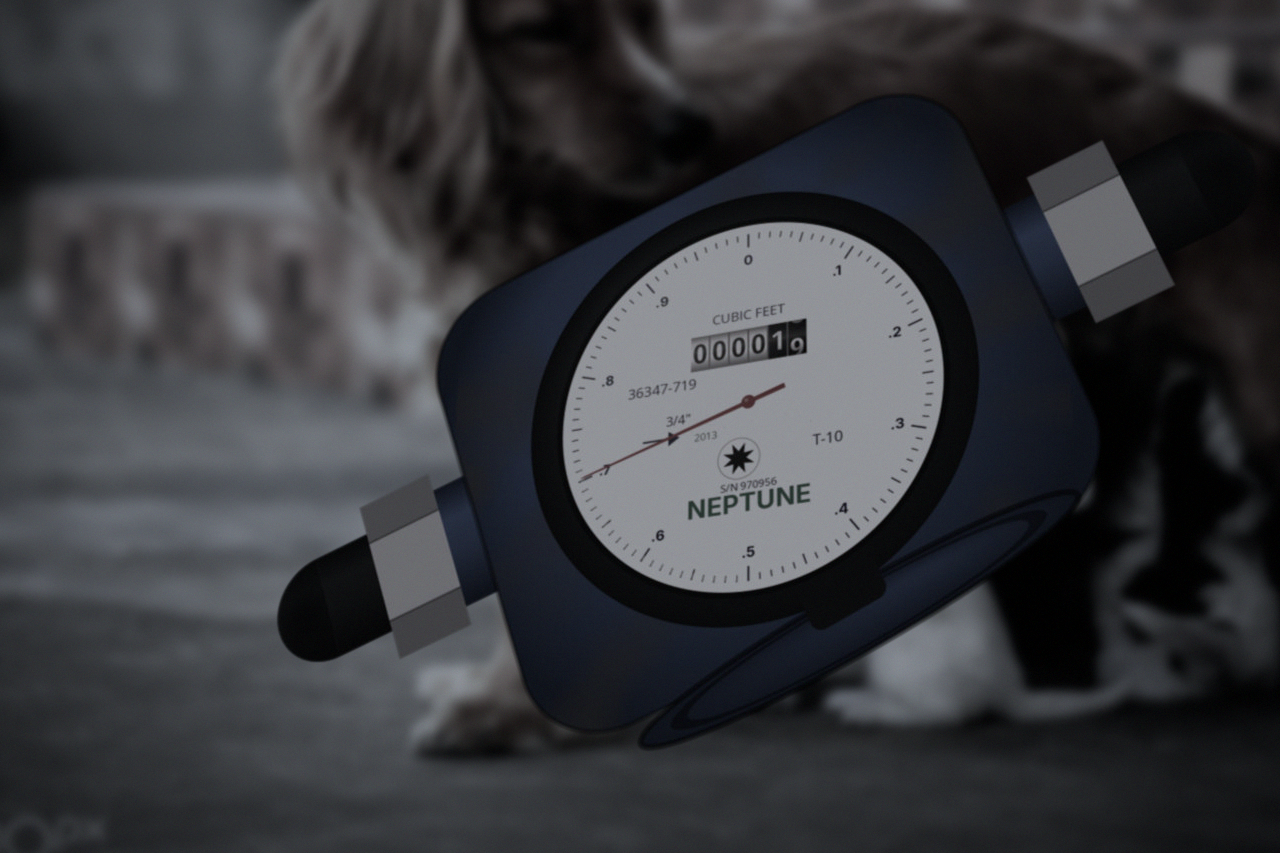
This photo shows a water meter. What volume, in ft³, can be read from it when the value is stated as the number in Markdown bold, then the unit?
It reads **18.70** ft³
